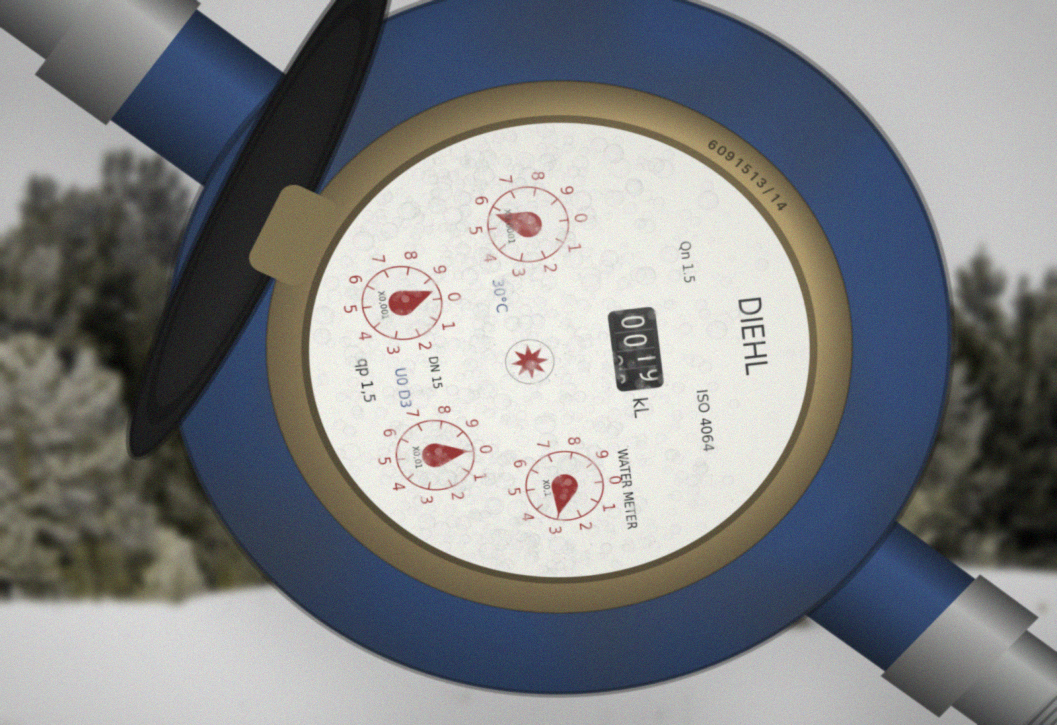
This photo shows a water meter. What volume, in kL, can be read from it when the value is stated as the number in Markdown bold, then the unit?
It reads **19.2995** kL
